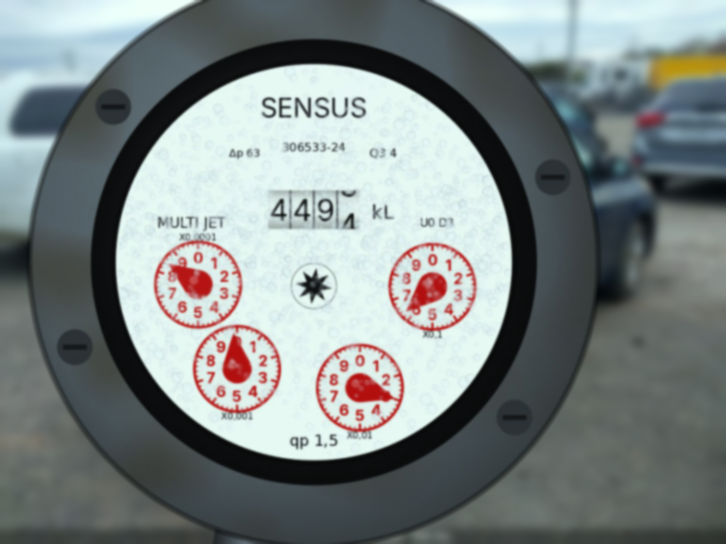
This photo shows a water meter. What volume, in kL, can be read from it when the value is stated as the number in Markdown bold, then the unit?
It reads **4493.6298** kL
